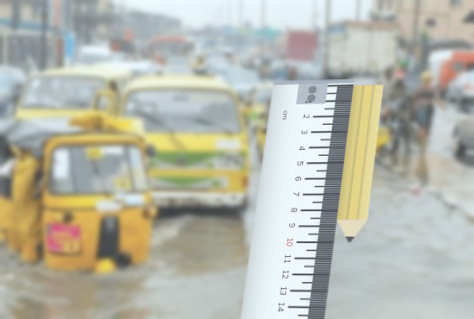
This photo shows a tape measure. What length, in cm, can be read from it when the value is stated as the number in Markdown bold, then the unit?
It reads **10** cm
